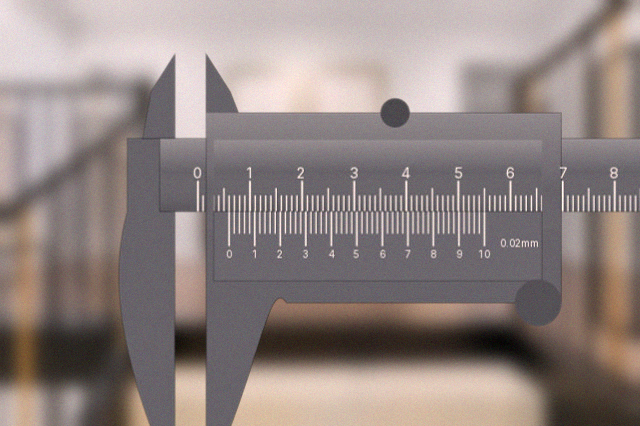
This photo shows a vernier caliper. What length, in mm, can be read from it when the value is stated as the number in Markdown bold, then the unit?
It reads **6.0** mm
